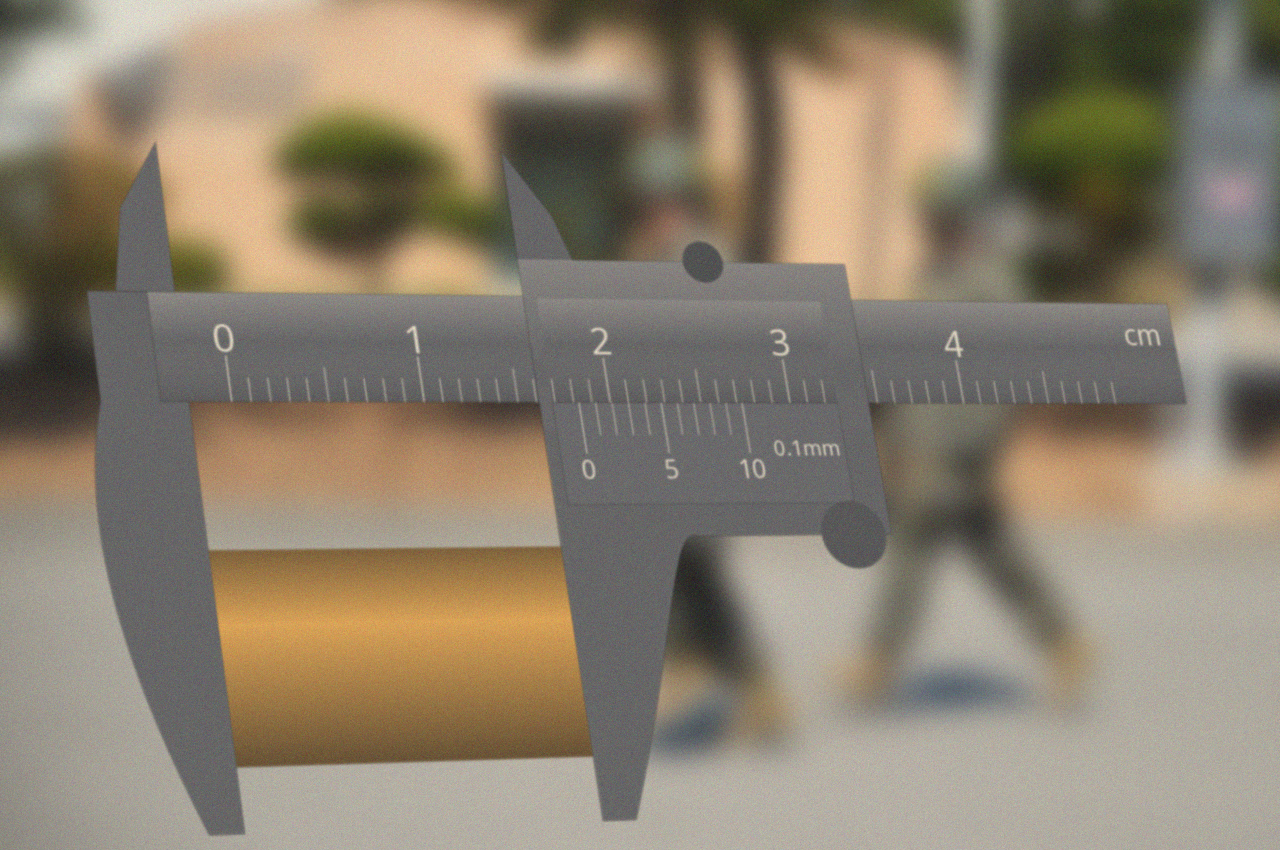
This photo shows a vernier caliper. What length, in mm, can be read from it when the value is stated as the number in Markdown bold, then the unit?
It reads **18.3** mm
